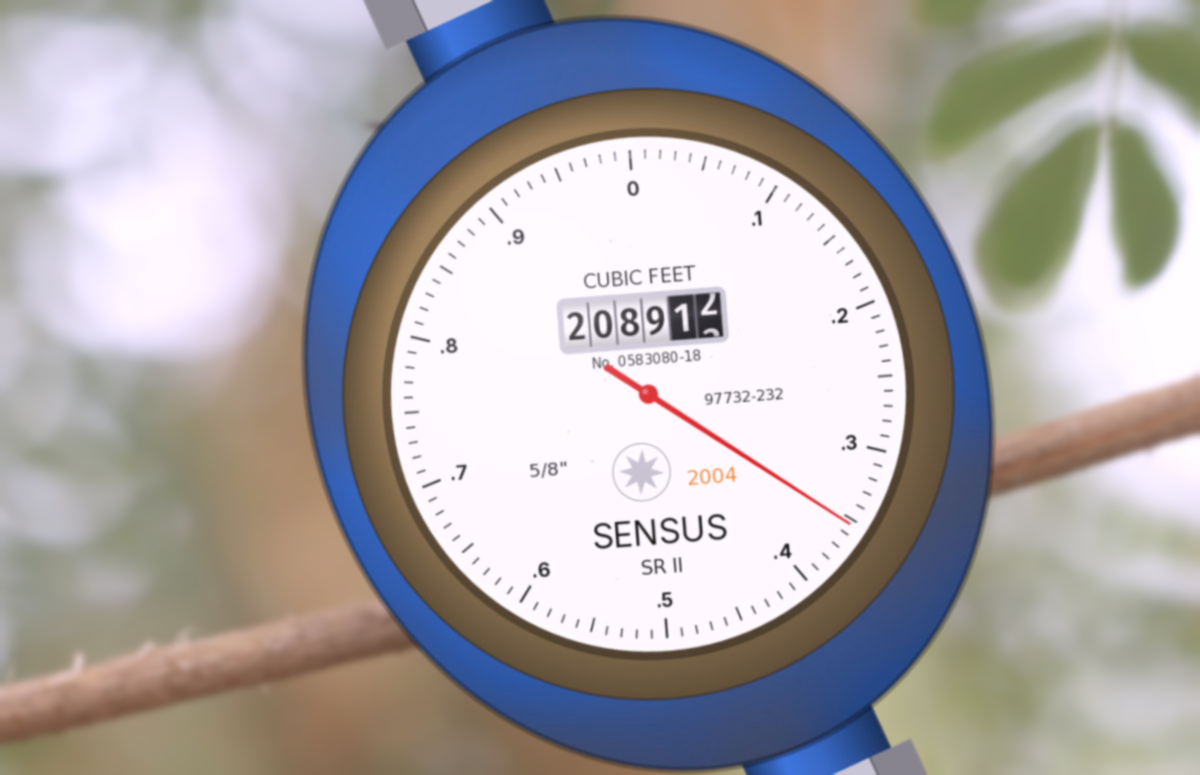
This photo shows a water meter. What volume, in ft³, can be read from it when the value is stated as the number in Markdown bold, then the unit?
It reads **208912.35** ft³
